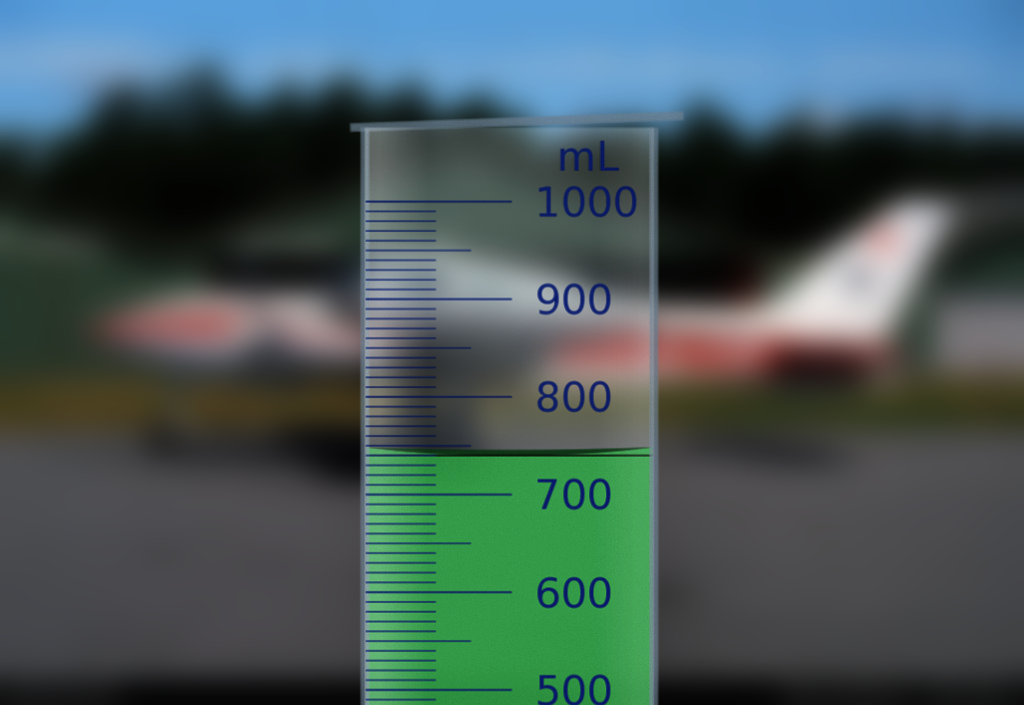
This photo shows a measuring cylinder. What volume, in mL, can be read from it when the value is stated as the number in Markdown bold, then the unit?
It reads **740** mL
